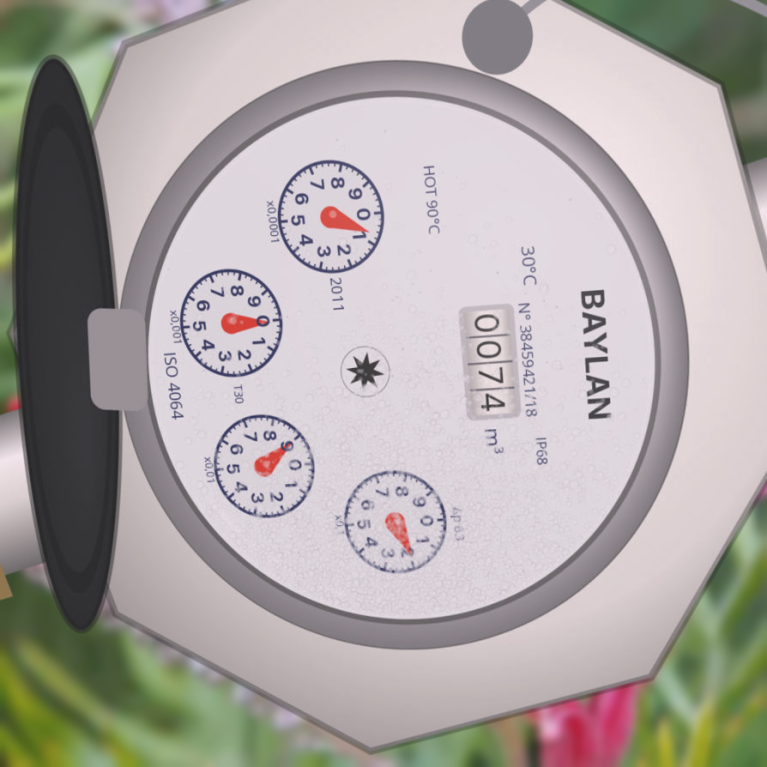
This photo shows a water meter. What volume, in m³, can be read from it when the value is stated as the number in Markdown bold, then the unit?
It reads **74.1900** m³
